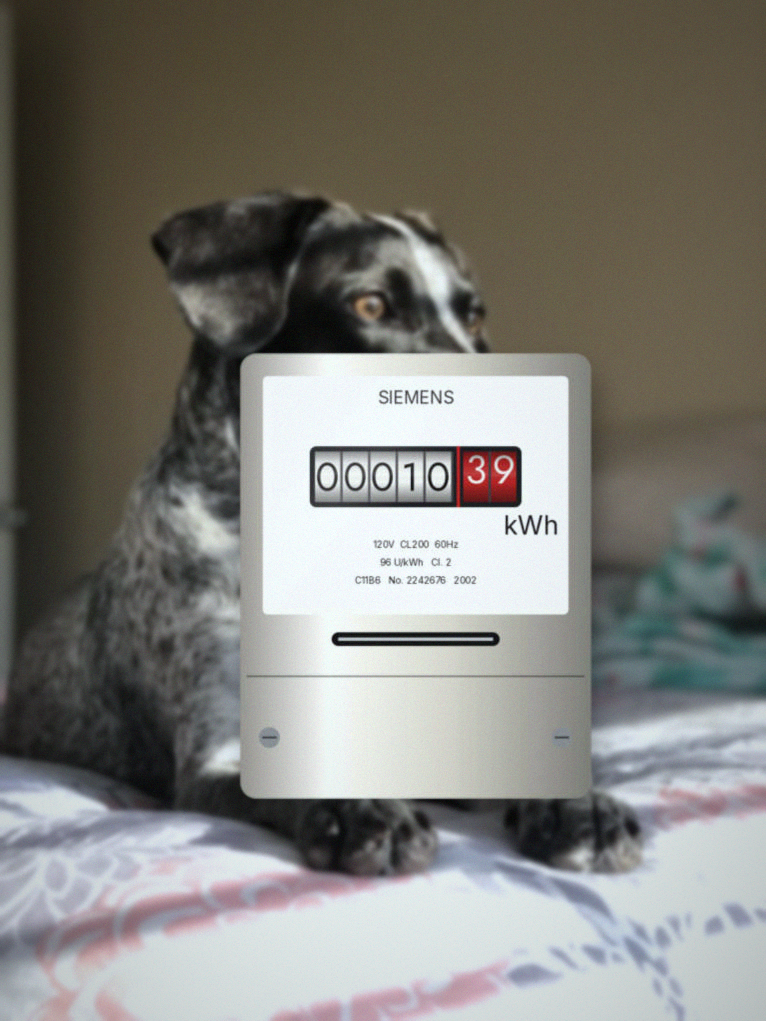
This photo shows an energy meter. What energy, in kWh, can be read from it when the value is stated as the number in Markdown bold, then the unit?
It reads **10.39** kWh
